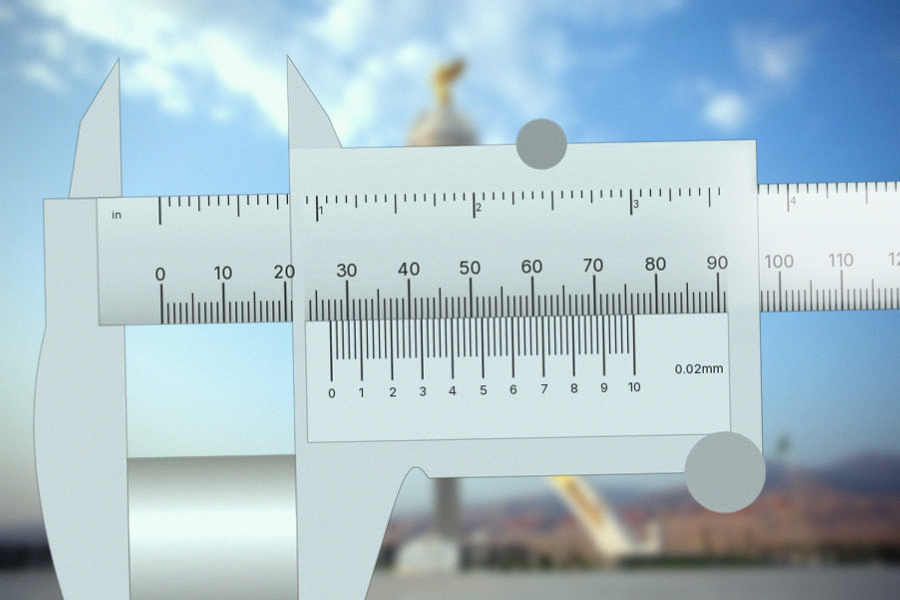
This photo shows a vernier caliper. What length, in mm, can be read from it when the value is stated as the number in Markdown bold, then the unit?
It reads **27.2** mm
